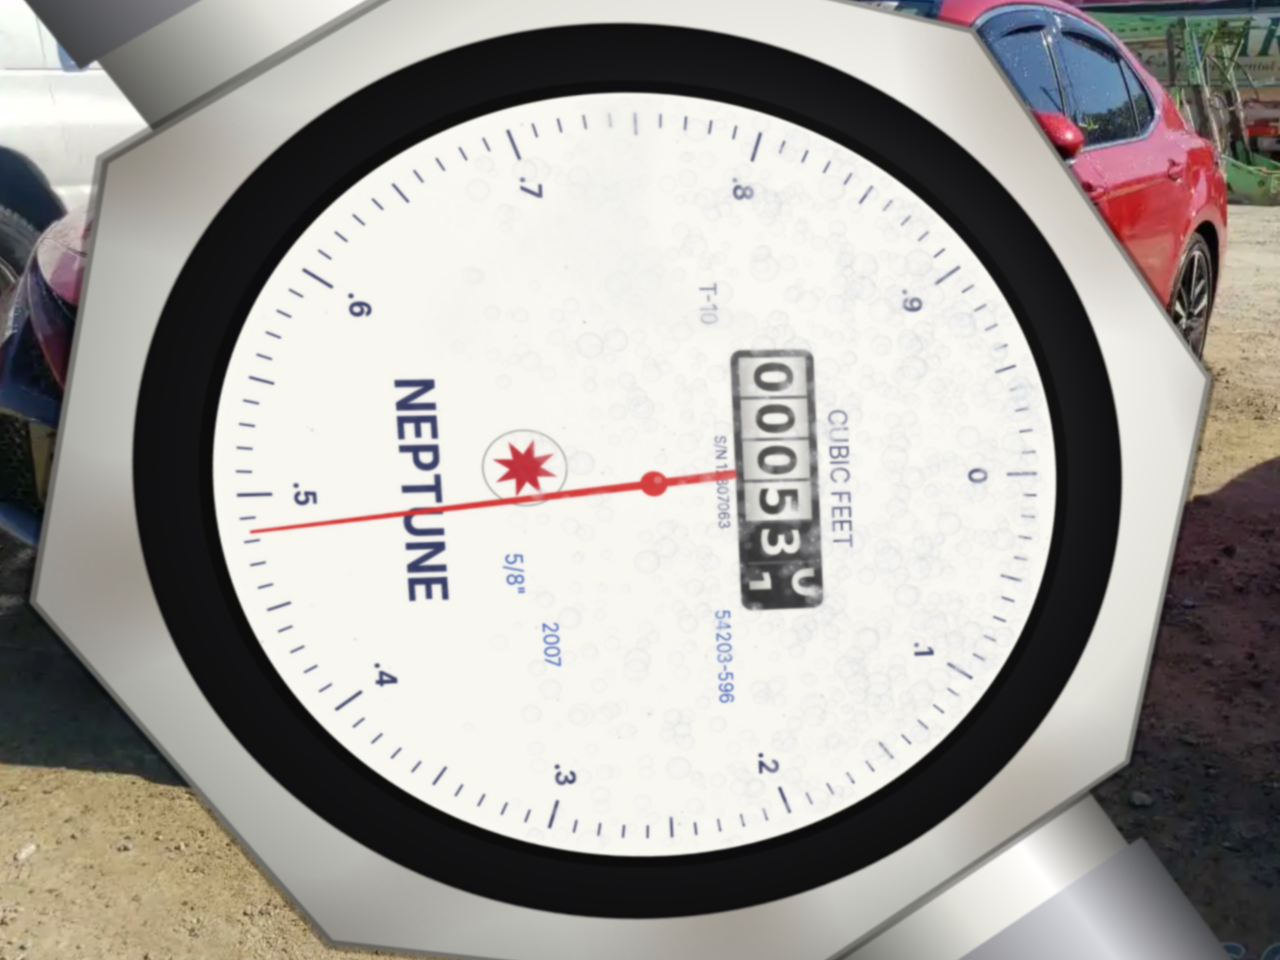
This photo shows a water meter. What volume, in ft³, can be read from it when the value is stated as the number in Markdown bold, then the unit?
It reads **530.48** ft³
